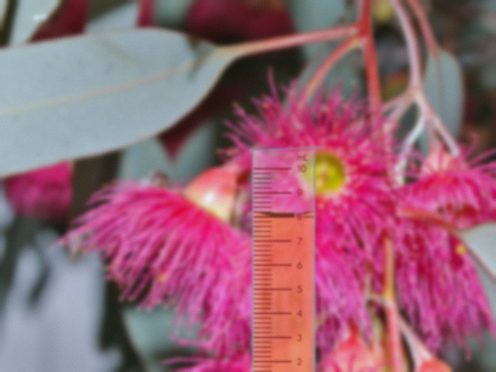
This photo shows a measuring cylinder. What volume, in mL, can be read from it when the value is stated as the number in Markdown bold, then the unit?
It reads **8** mL
